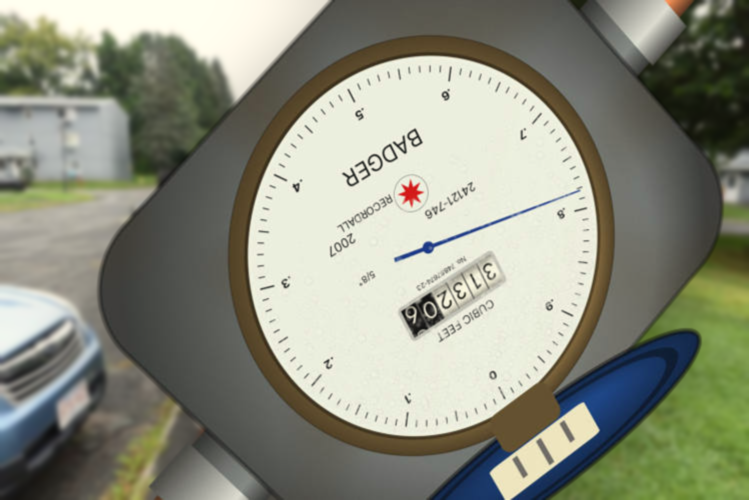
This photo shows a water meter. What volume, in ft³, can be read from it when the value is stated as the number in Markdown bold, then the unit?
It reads **313205.78** ft³
